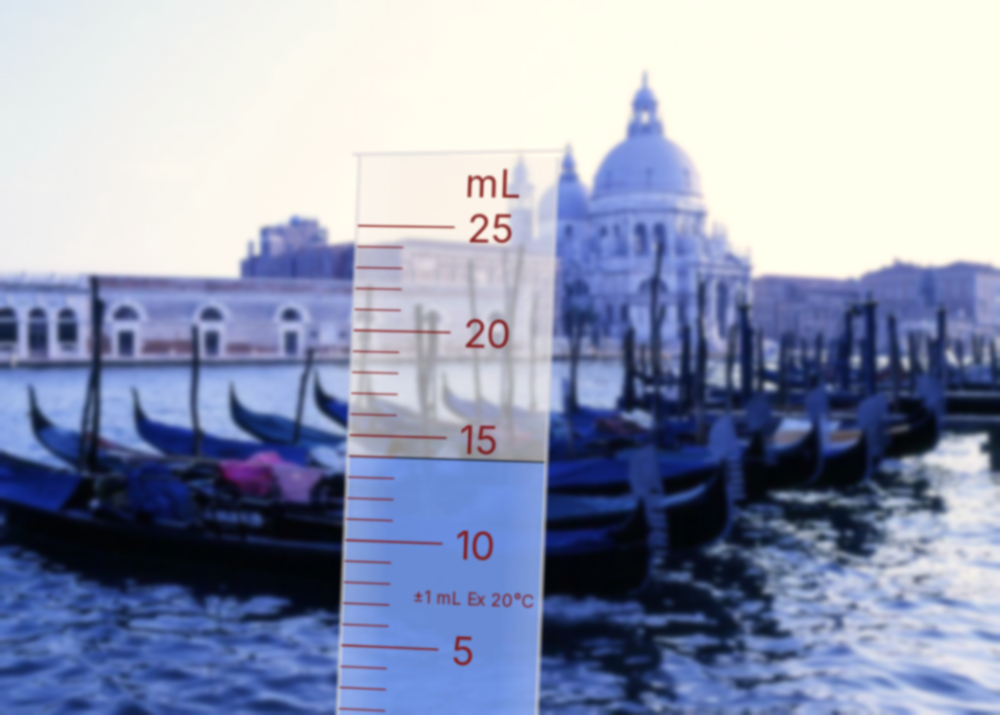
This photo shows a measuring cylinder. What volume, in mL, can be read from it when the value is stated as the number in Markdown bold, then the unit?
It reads **14** mL
